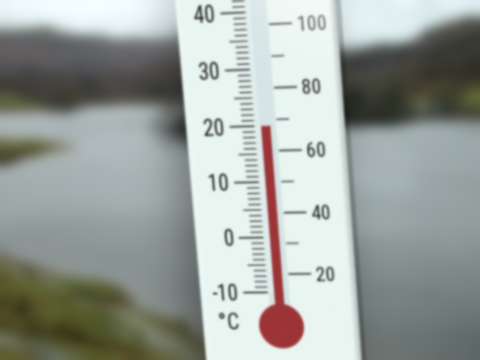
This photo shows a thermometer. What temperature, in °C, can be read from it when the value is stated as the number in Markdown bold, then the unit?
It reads **20** °C
